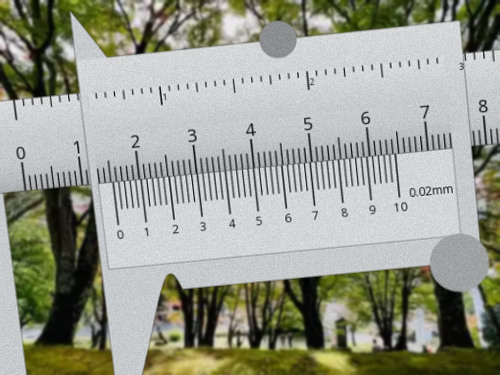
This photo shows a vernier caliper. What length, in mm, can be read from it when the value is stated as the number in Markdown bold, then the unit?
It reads **15.4** mm
